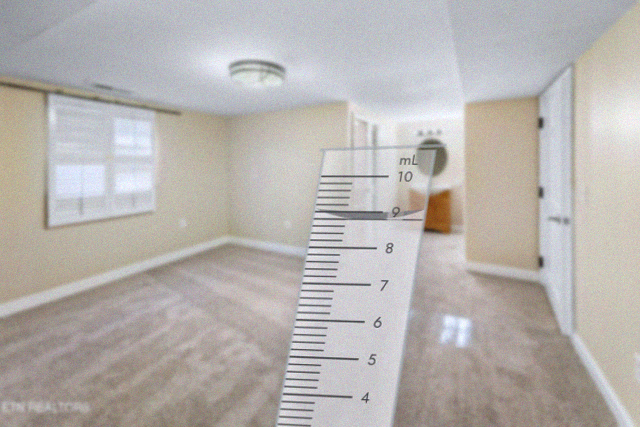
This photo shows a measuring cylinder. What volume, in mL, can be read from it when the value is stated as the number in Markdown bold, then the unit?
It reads **8.8** mL
